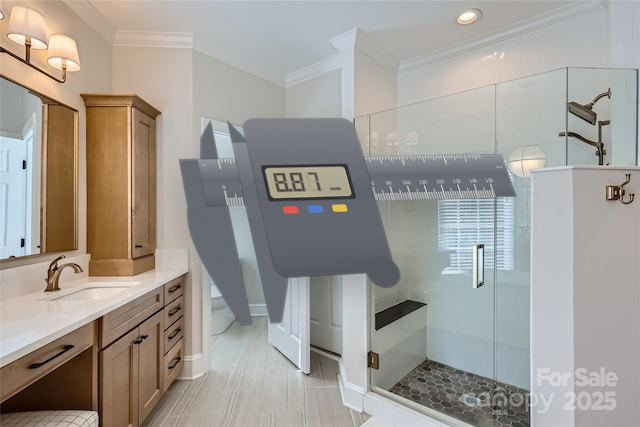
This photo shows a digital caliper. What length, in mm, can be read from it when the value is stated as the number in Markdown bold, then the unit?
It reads **8.87** mm
